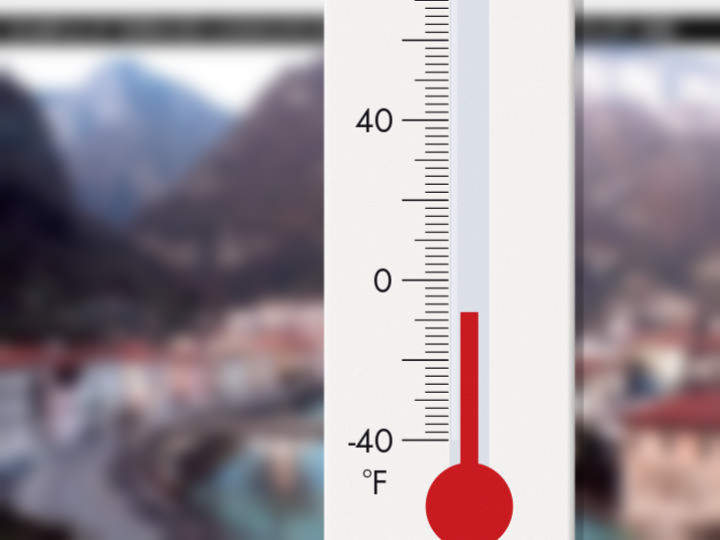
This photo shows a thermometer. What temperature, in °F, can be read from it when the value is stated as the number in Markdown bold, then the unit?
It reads **-8** °F
